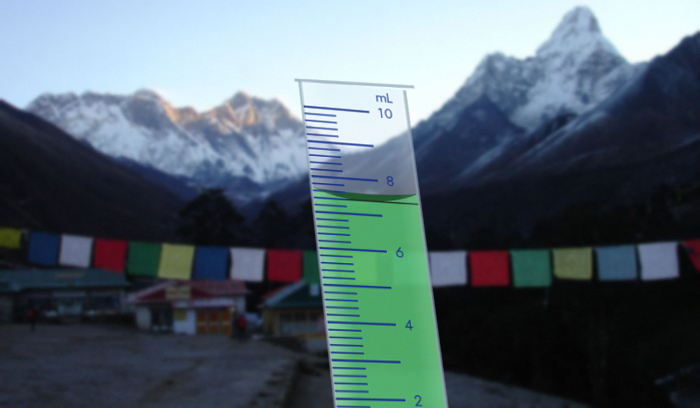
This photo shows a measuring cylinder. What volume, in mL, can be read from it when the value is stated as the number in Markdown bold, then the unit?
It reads **7.4** mL
